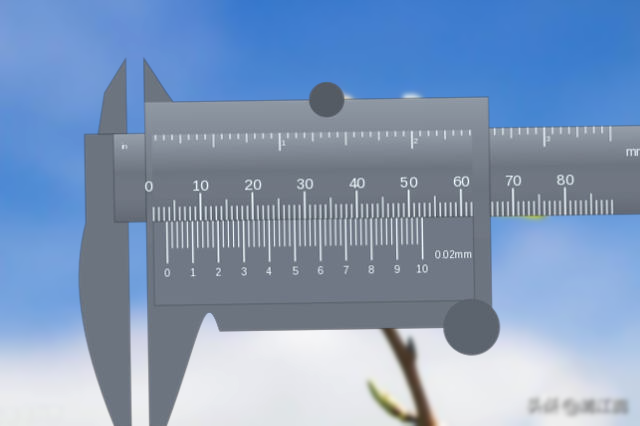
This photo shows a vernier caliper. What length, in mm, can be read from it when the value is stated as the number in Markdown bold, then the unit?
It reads **3.5** mm
